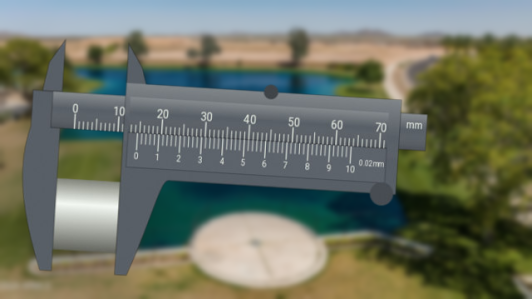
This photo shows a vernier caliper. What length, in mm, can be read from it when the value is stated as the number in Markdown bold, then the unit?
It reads **14.5** mm
